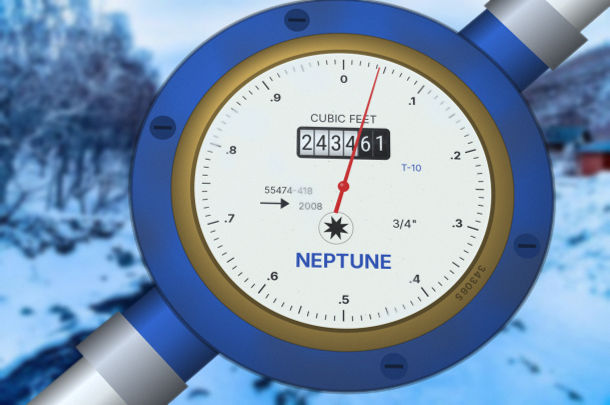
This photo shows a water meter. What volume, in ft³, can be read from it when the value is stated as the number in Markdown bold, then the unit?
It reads **243461.04** ft³
